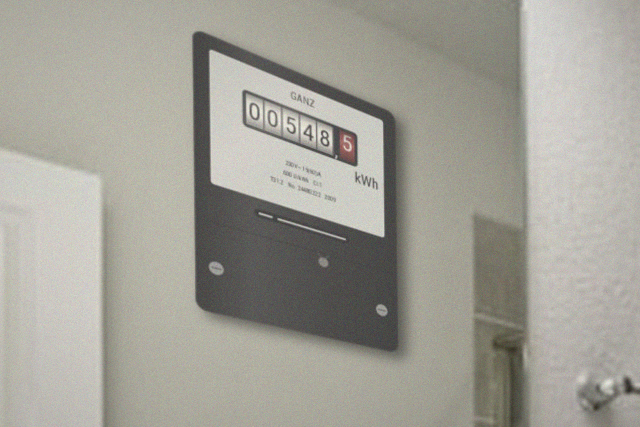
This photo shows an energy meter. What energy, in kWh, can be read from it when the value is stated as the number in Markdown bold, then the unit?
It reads **548.5** kWh
